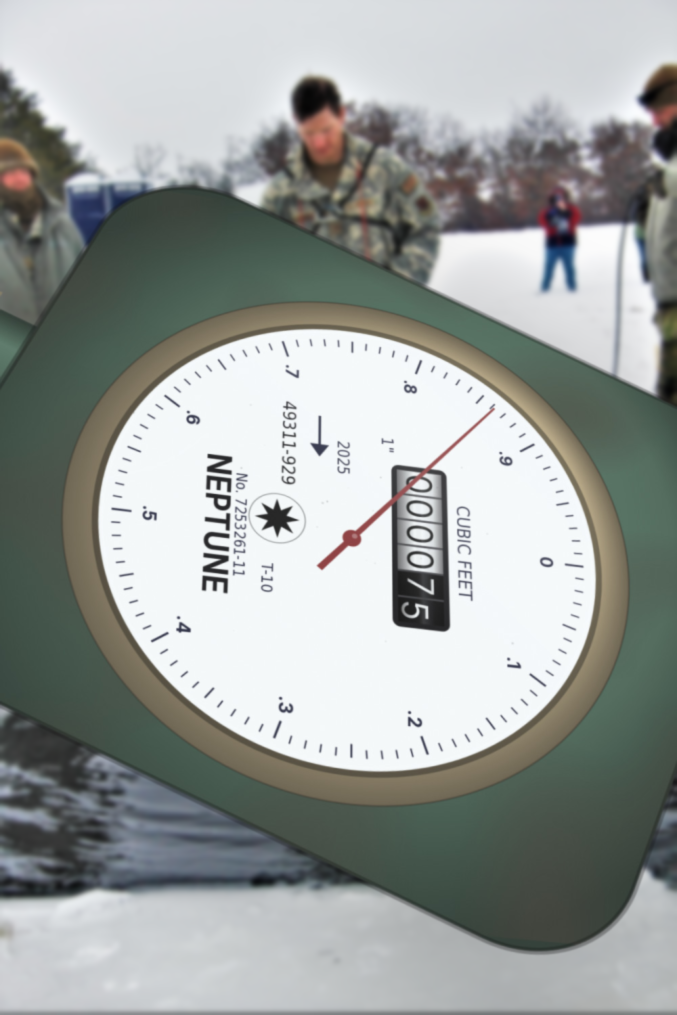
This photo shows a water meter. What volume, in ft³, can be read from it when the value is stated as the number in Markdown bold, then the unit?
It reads **74.86** ft³
